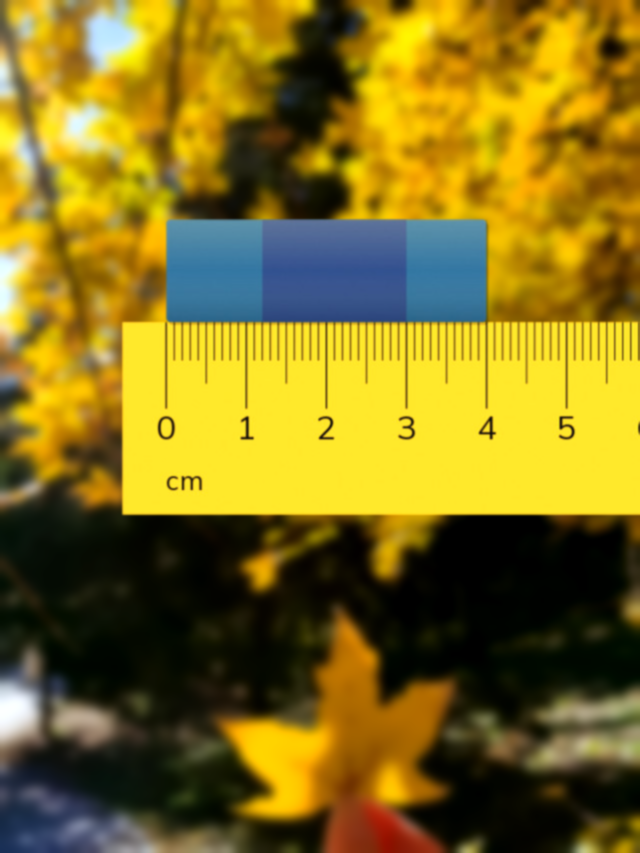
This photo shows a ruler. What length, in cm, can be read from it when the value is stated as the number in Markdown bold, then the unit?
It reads **4** cm
